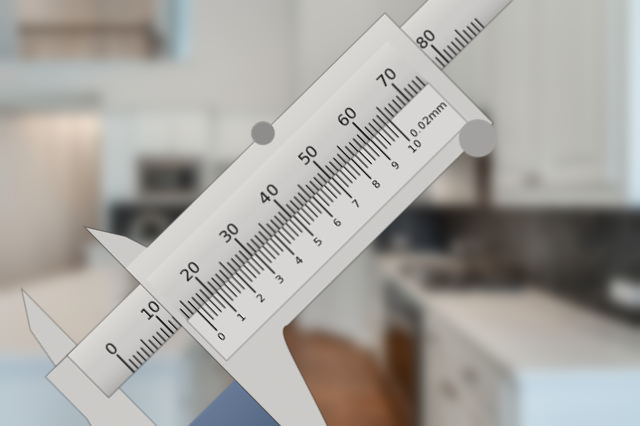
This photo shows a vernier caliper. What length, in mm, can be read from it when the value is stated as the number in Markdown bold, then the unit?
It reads **16.0** mm
